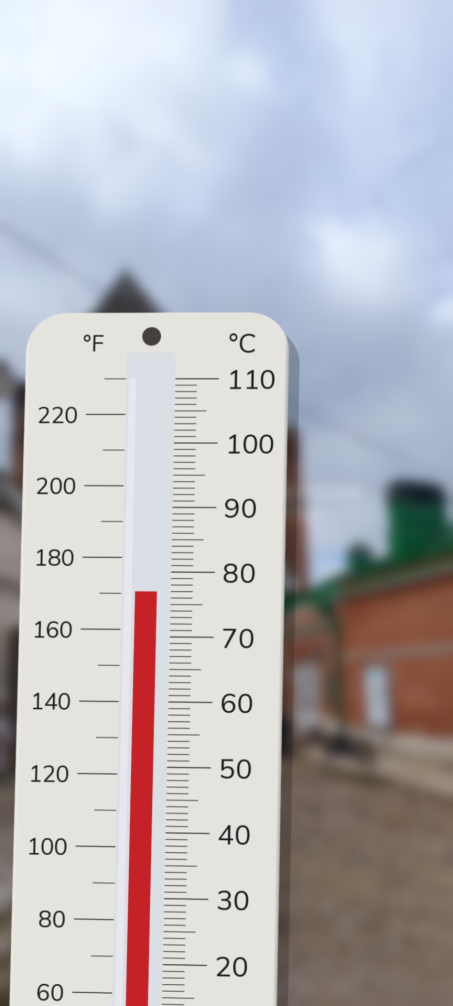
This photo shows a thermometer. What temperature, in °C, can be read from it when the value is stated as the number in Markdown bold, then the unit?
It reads **77** °C
